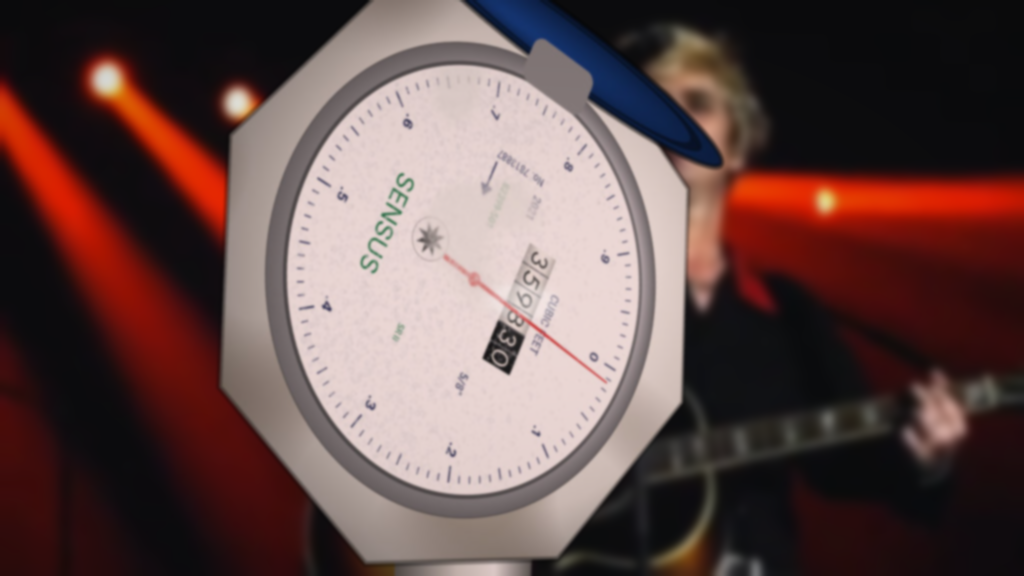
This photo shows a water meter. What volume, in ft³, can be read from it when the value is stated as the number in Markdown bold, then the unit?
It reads **359830.01** ft³
